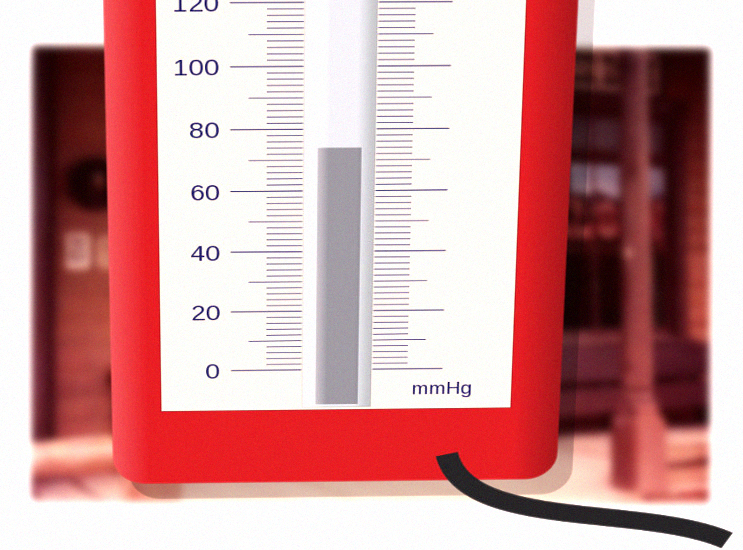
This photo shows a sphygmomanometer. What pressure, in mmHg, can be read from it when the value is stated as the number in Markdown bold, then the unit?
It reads **74** mmHg
